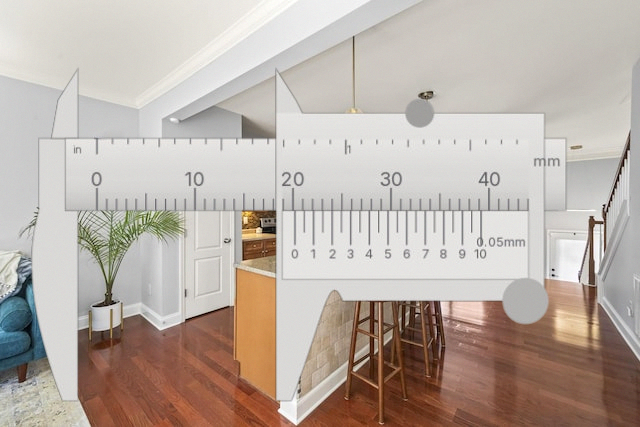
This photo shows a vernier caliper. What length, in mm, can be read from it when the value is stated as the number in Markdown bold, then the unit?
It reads **20.2** mm
